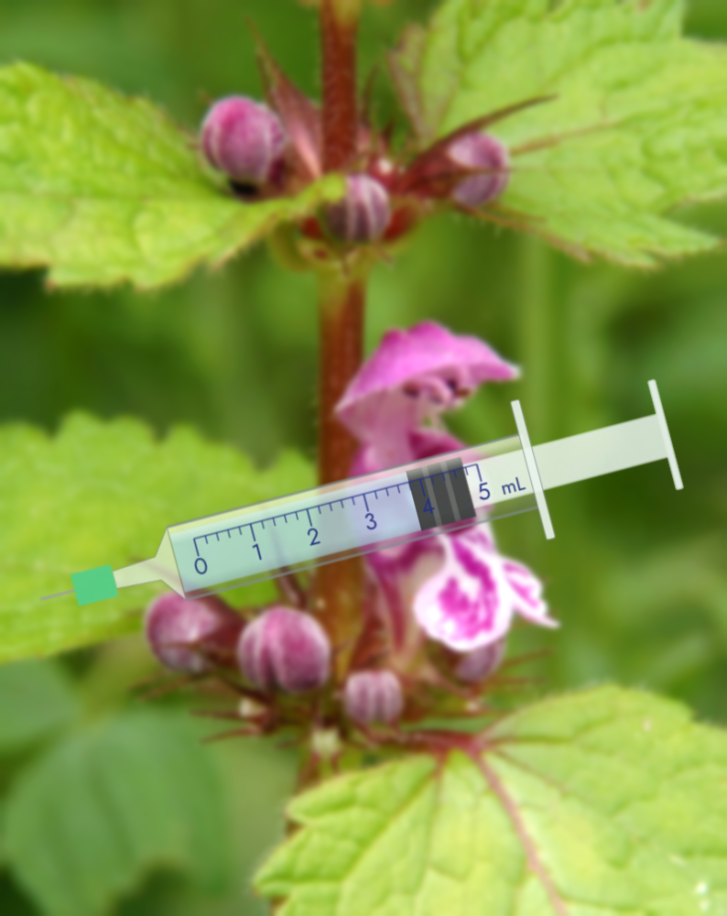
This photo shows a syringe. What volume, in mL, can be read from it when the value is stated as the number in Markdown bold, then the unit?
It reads **3.8** mL
